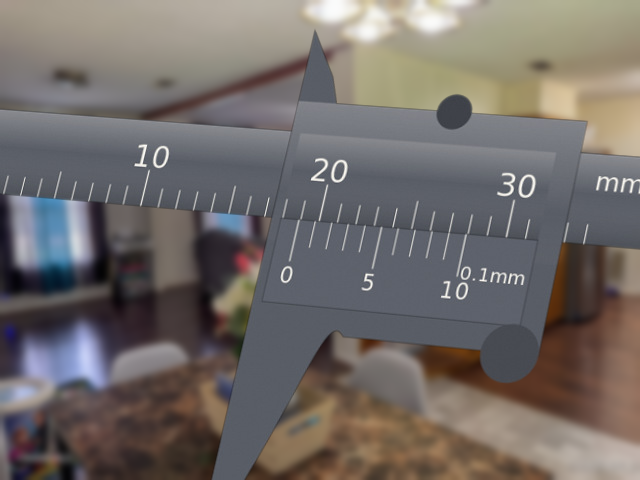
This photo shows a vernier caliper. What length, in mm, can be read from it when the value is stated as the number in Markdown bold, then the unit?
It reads **18.9** mm
